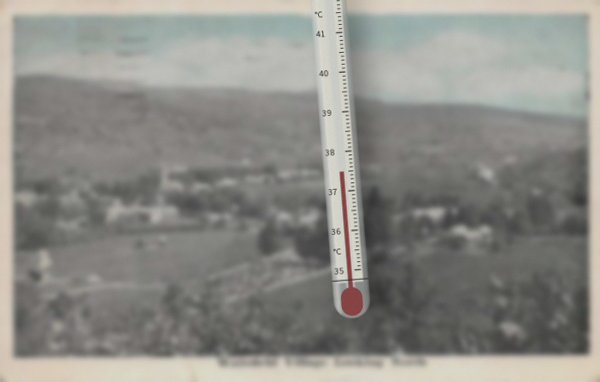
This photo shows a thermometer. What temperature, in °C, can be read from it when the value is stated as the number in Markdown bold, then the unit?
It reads **37.5** °C
